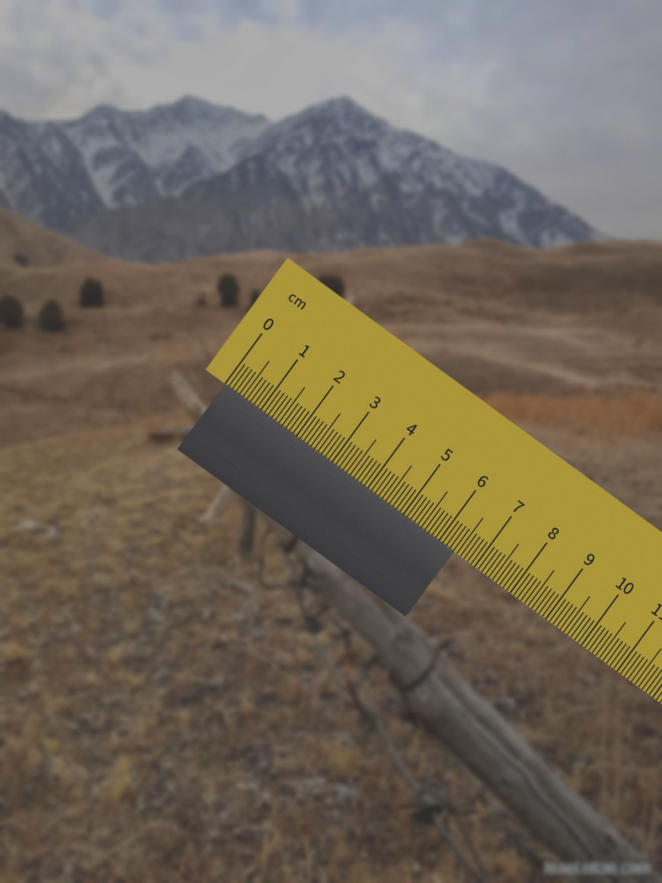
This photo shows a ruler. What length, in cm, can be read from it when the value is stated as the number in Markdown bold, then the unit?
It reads **6.4** cm
